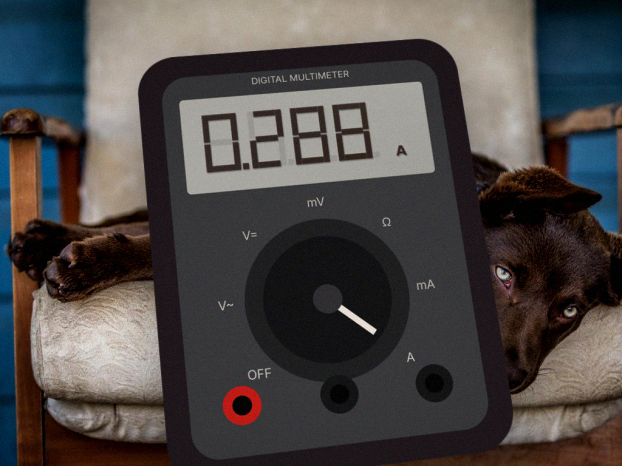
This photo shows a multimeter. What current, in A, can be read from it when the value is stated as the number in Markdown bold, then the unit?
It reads **0.288** A
